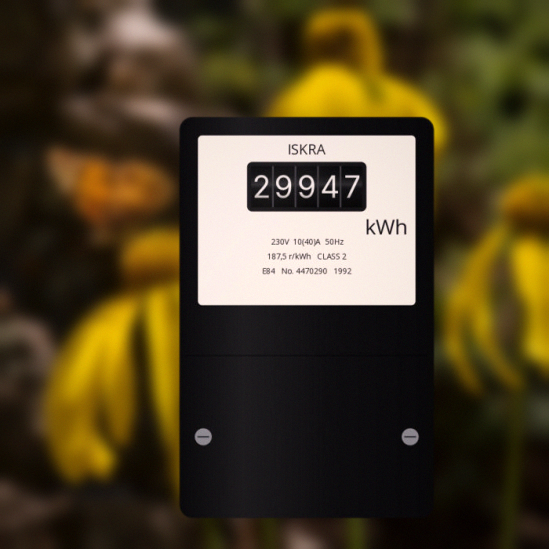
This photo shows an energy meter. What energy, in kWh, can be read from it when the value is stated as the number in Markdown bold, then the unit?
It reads **29947** kWh
